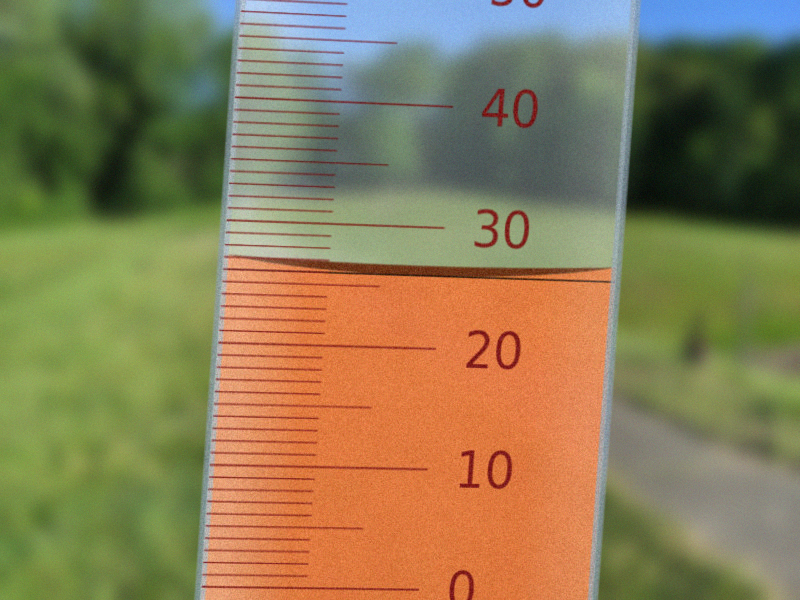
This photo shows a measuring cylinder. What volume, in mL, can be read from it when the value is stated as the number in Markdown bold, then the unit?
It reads **26** mL
